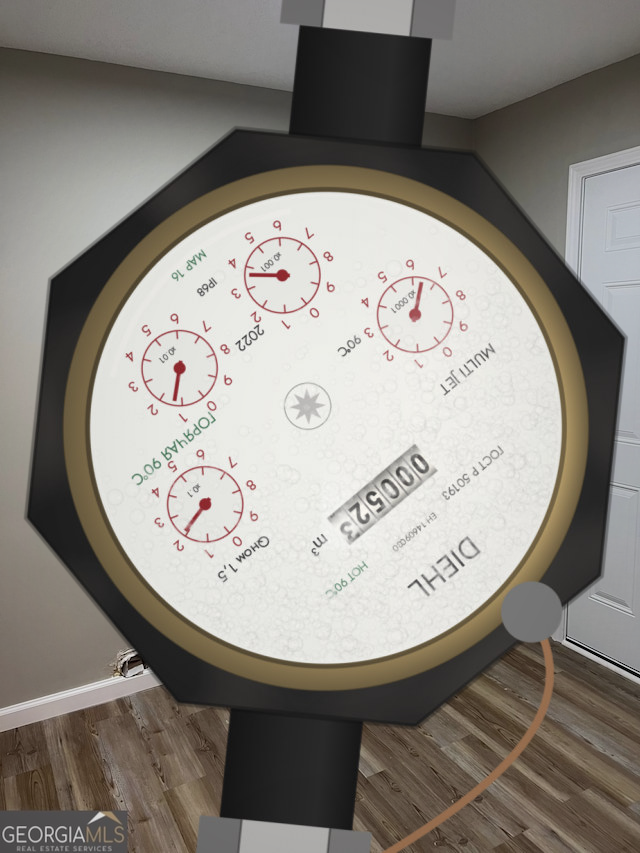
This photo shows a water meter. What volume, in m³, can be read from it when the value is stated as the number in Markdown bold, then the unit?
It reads **523.2136** m³
